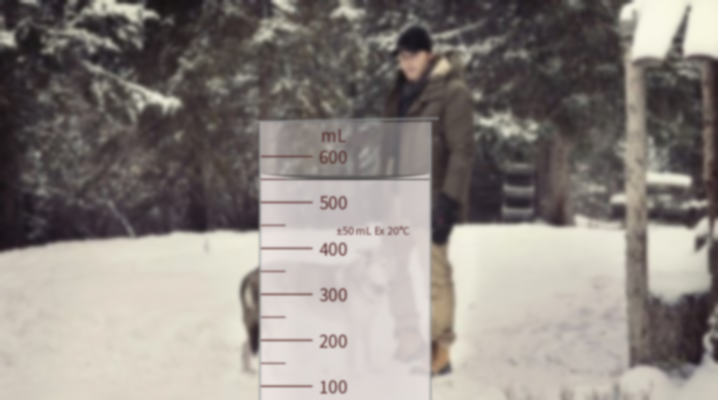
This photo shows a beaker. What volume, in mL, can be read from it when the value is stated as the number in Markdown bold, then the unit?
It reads **550** mL
